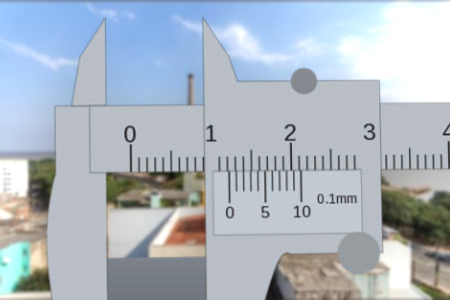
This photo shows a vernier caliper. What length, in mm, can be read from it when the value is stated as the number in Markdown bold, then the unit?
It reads **12.2** mm
